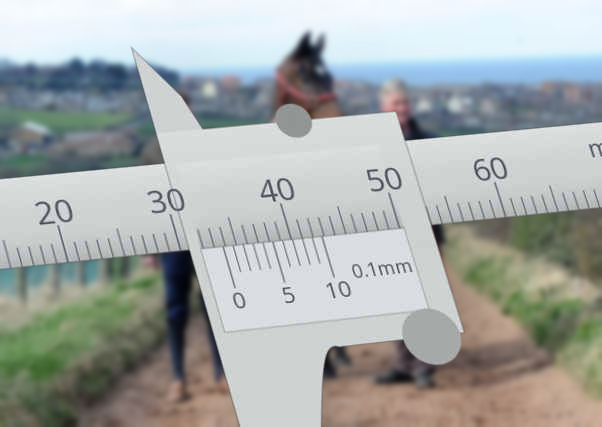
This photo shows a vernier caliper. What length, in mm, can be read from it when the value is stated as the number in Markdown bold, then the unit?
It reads **33.8** mm
